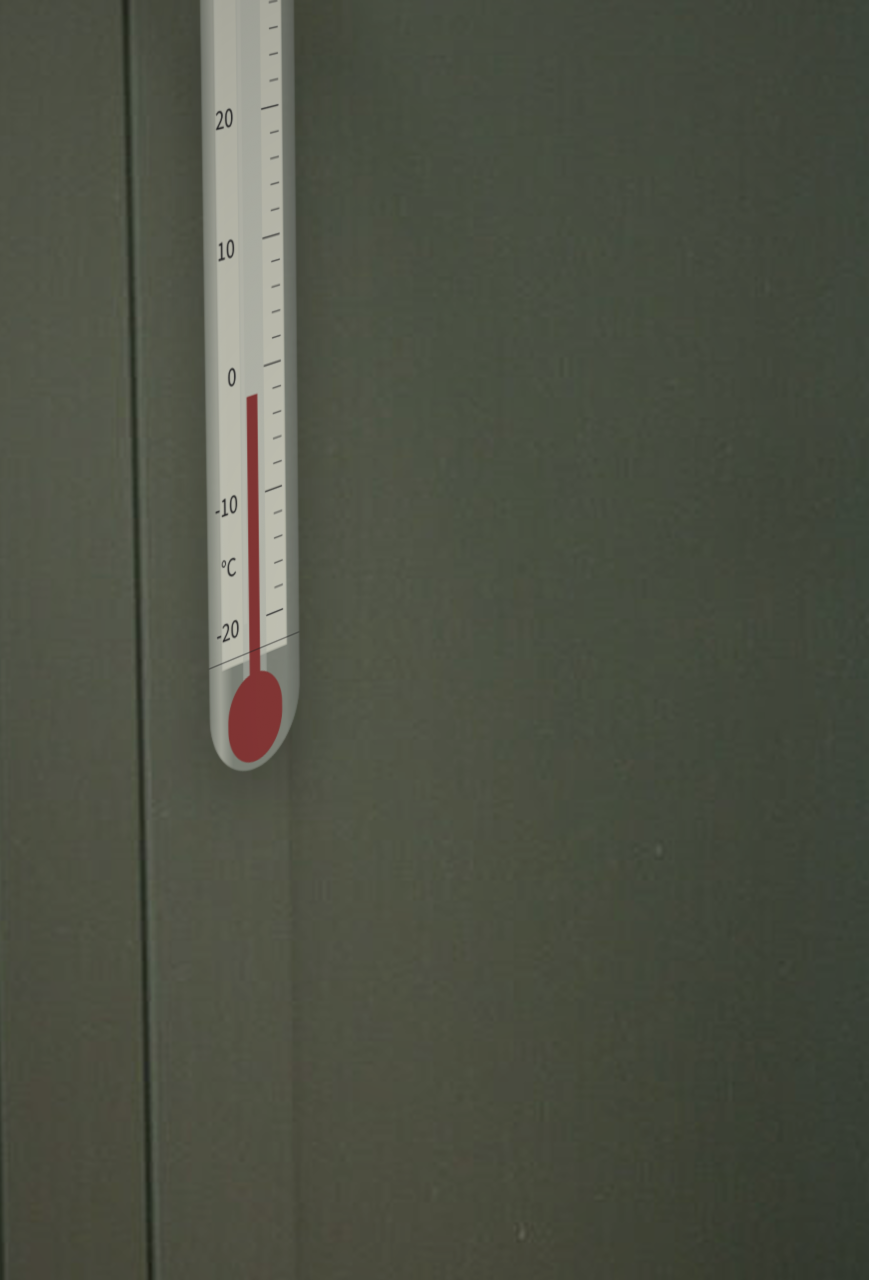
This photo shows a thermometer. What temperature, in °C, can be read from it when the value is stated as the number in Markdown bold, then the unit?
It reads **-2** °C
